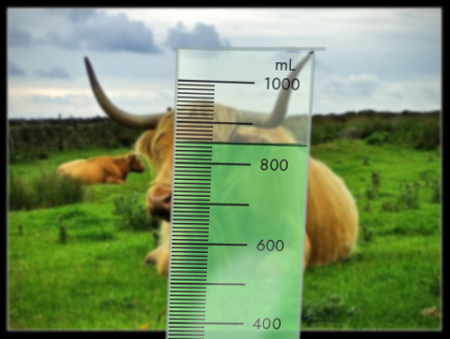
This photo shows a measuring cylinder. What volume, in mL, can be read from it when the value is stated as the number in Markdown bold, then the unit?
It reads **850** mL
